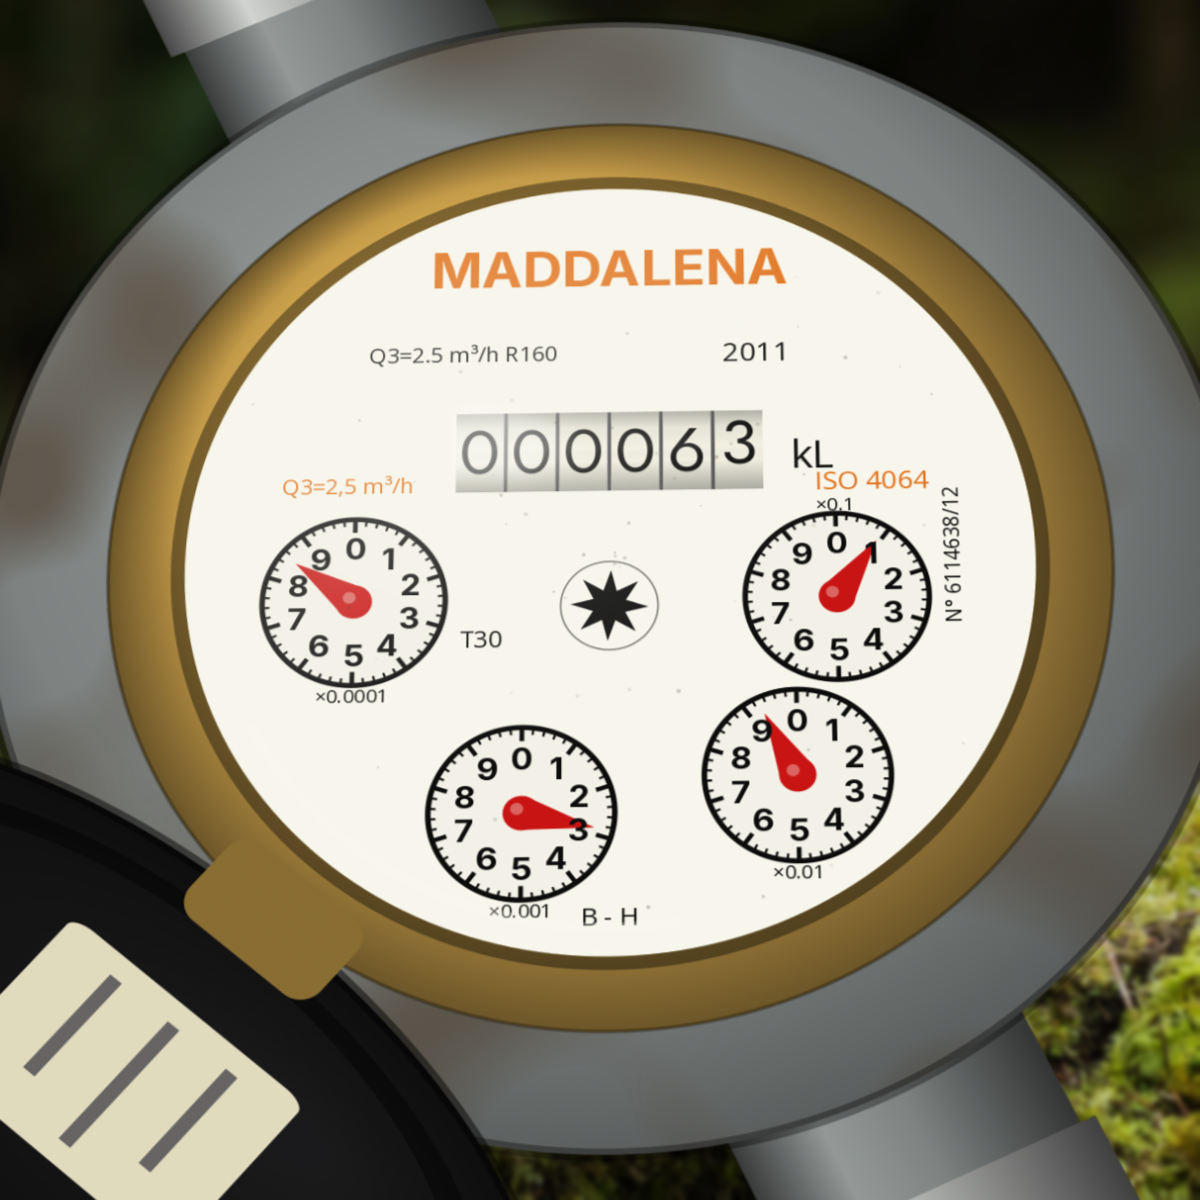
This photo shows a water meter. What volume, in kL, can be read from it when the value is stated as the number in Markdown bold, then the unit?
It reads **63.0928** kL
